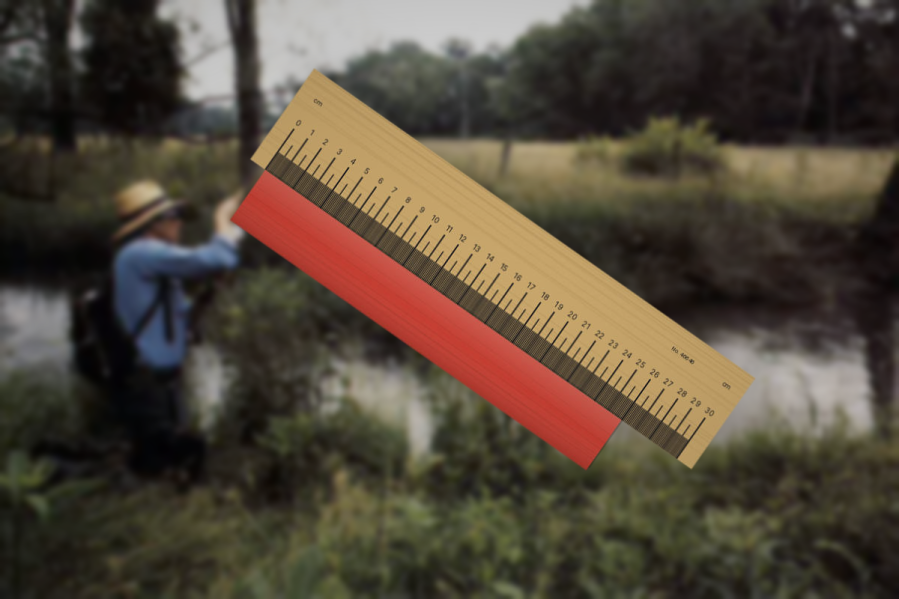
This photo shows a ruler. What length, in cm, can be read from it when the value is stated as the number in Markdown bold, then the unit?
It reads **26** cm
